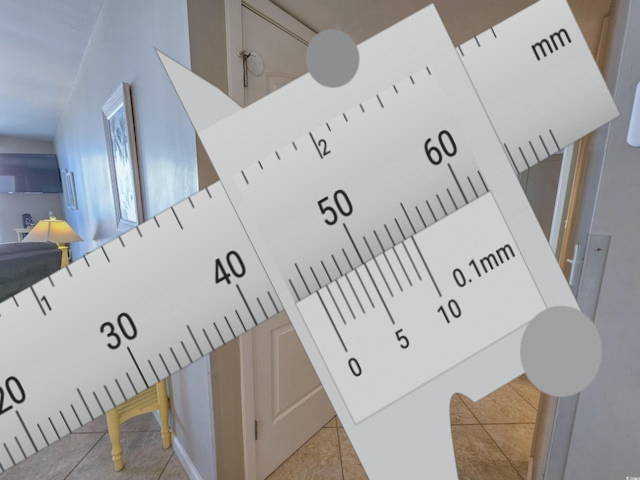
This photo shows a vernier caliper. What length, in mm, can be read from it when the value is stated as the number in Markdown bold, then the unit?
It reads **45.6** mm
